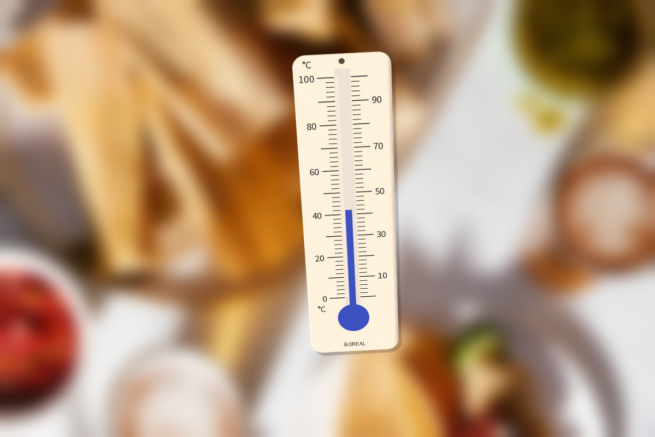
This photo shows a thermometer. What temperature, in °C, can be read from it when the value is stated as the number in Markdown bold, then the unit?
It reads **42** °C
